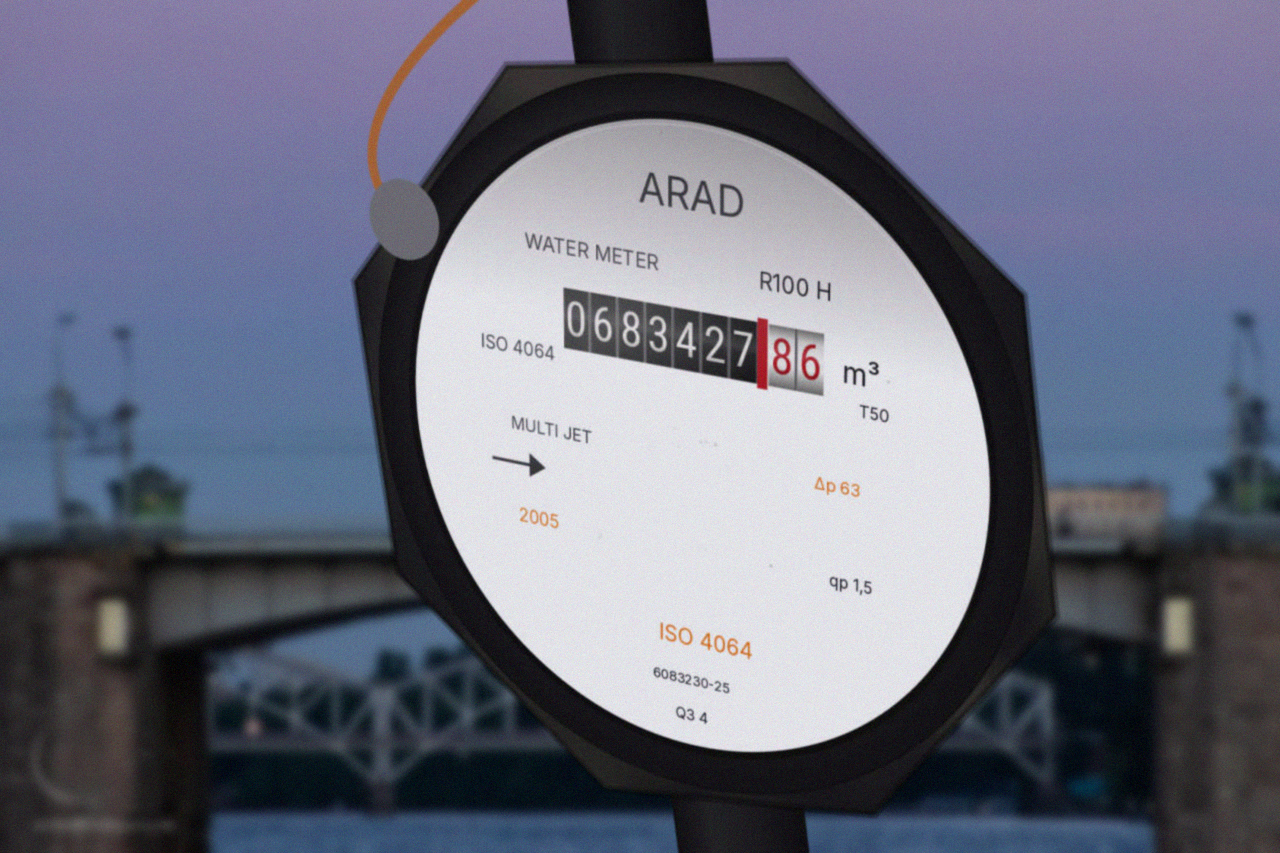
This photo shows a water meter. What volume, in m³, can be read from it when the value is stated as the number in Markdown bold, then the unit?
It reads **683427.86** m³
